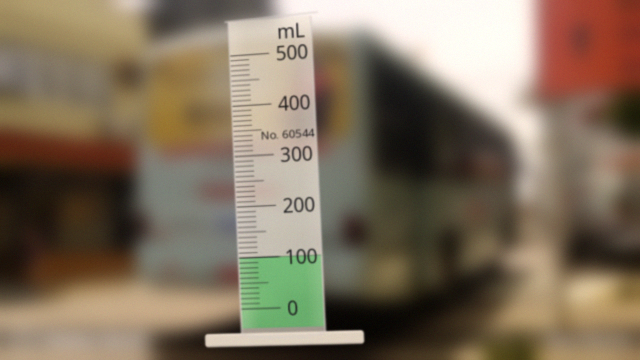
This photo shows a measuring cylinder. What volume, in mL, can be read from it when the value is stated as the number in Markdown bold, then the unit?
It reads **100** mL
